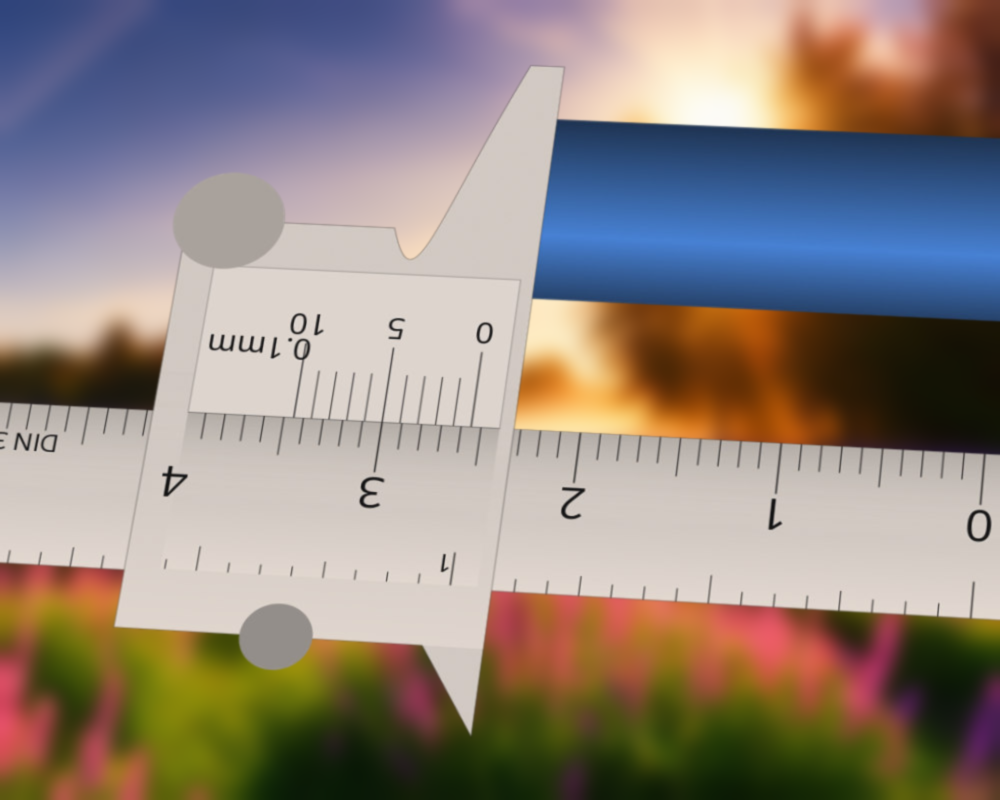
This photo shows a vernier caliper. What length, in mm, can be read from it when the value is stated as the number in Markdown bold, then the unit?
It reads **25.5** mm
